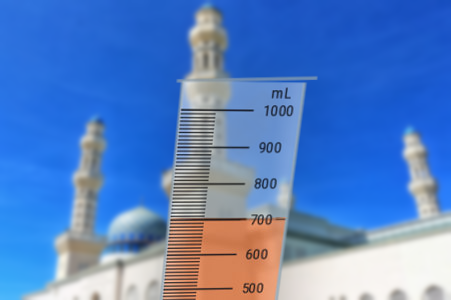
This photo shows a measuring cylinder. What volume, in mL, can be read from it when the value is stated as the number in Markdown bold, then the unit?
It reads **700** mL
